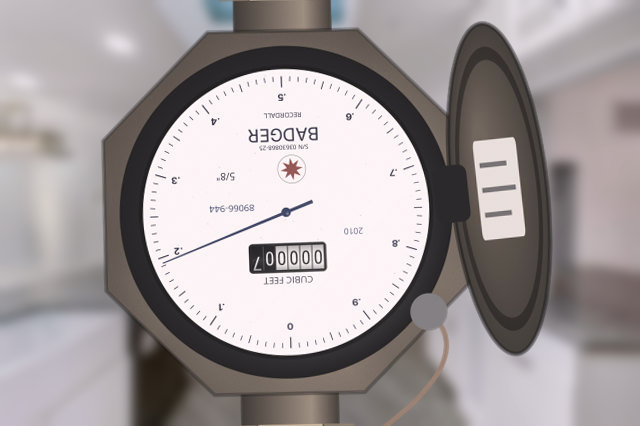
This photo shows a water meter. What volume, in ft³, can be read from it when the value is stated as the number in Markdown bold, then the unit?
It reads **7.19** ft³
